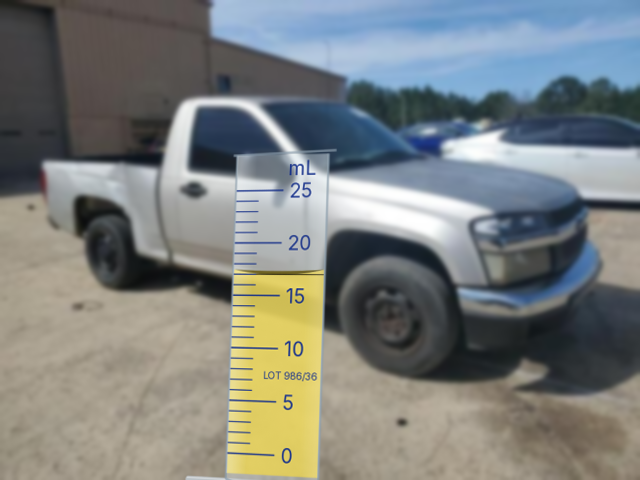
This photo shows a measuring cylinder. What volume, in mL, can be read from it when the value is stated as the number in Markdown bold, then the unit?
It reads **17** mL
